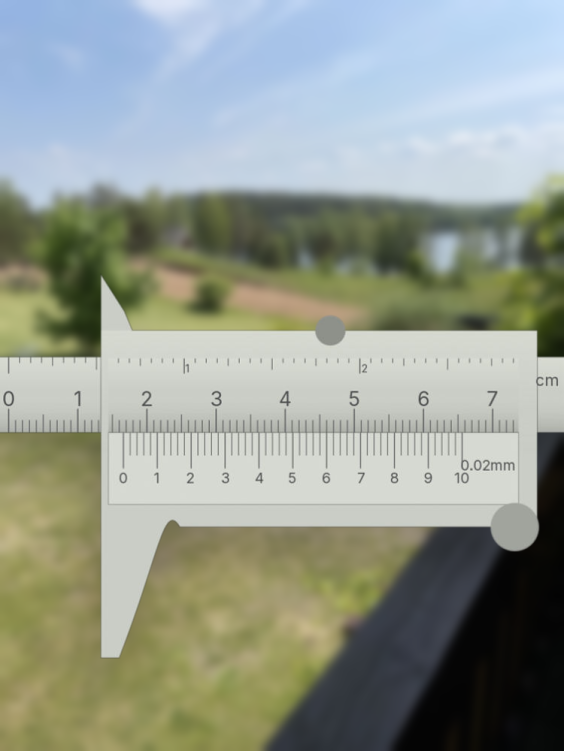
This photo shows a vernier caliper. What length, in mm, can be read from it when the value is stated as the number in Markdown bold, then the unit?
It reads **16.6** mm
